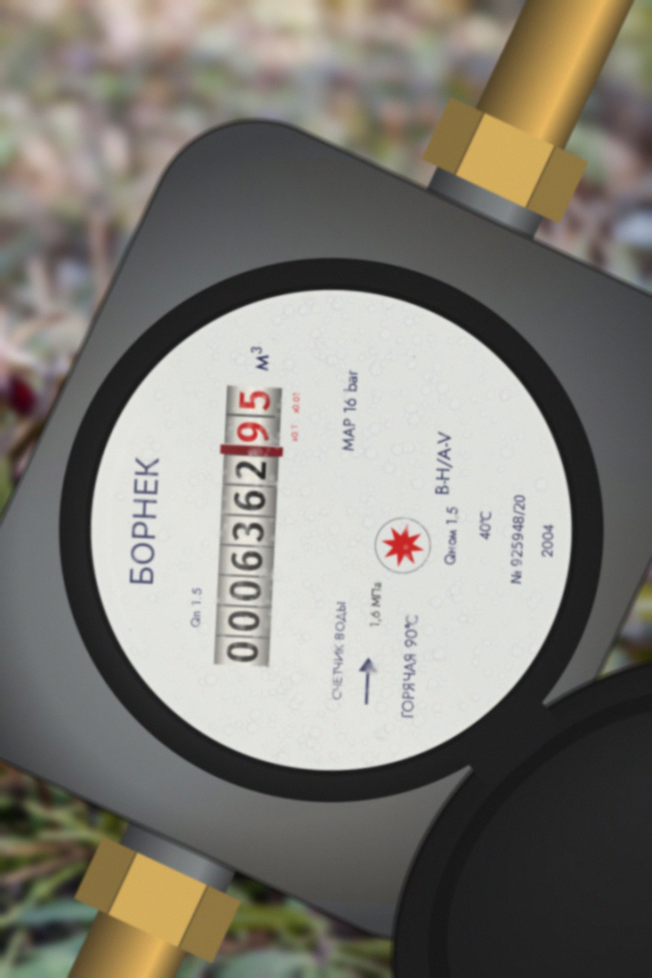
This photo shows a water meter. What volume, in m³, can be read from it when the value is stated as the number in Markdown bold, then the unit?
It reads **6362.95** m³
